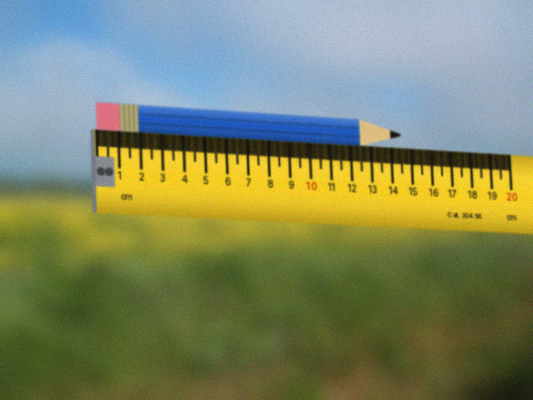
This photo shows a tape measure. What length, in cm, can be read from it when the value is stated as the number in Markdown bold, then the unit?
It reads **14.5** cm
